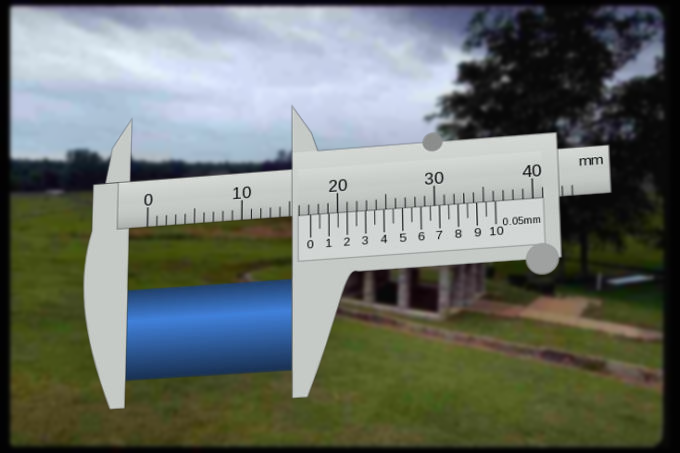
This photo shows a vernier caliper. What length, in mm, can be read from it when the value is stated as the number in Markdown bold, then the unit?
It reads **17.2** mm
